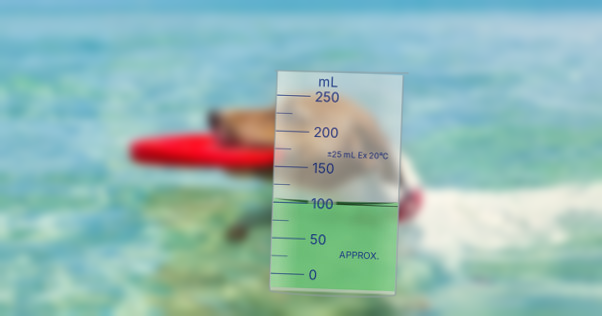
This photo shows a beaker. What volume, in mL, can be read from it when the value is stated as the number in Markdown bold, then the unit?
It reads **100** mL
